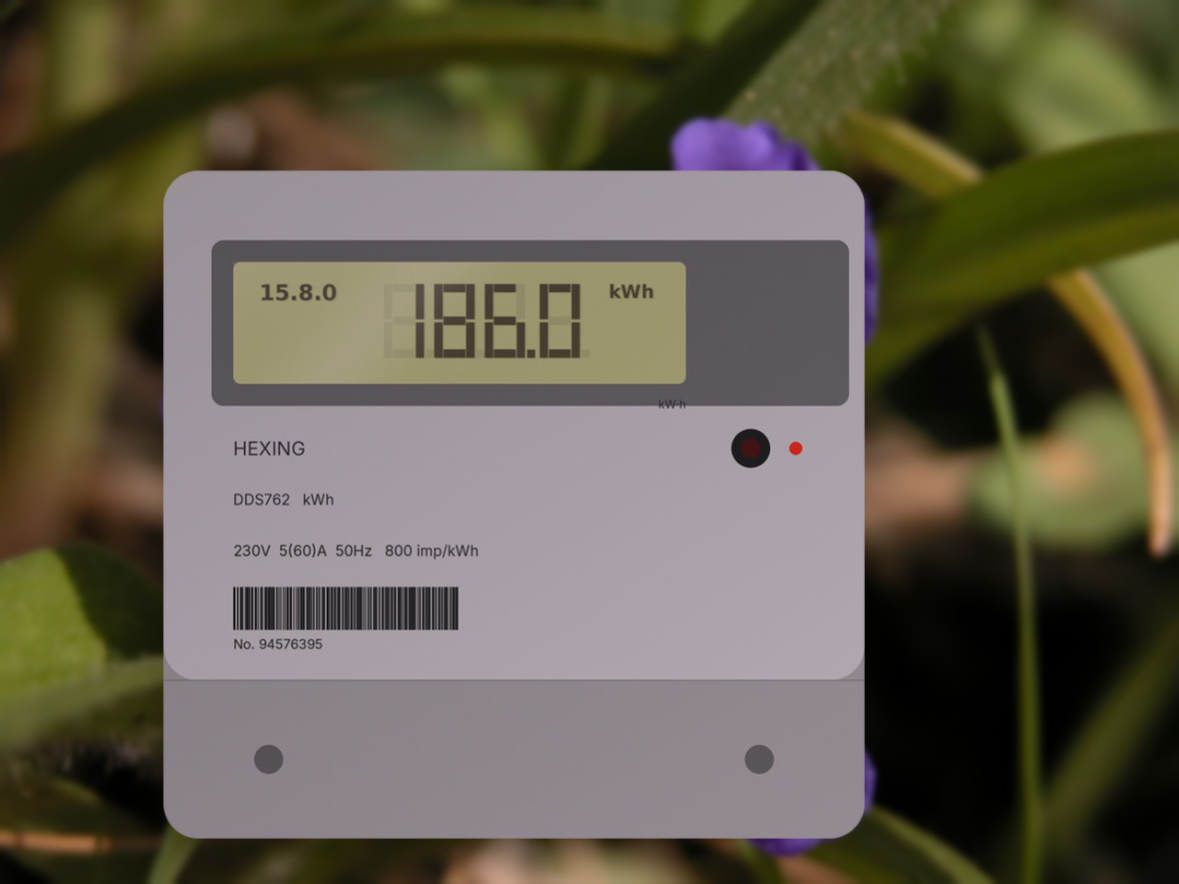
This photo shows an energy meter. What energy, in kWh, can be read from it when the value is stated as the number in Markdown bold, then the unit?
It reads **186.0** kWh
